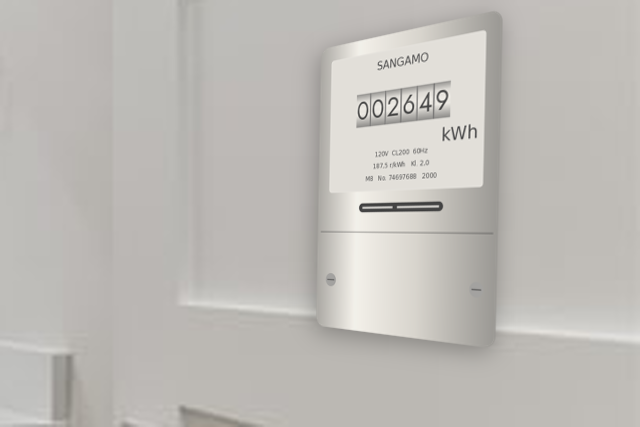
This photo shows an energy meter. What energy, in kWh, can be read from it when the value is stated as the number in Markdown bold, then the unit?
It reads **2649** kWh
